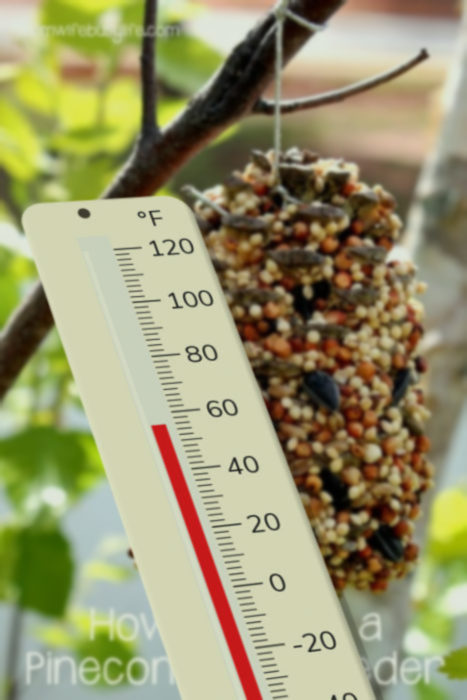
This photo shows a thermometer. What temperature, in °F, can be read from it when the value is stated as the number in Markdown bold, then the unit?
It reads **56** °F
